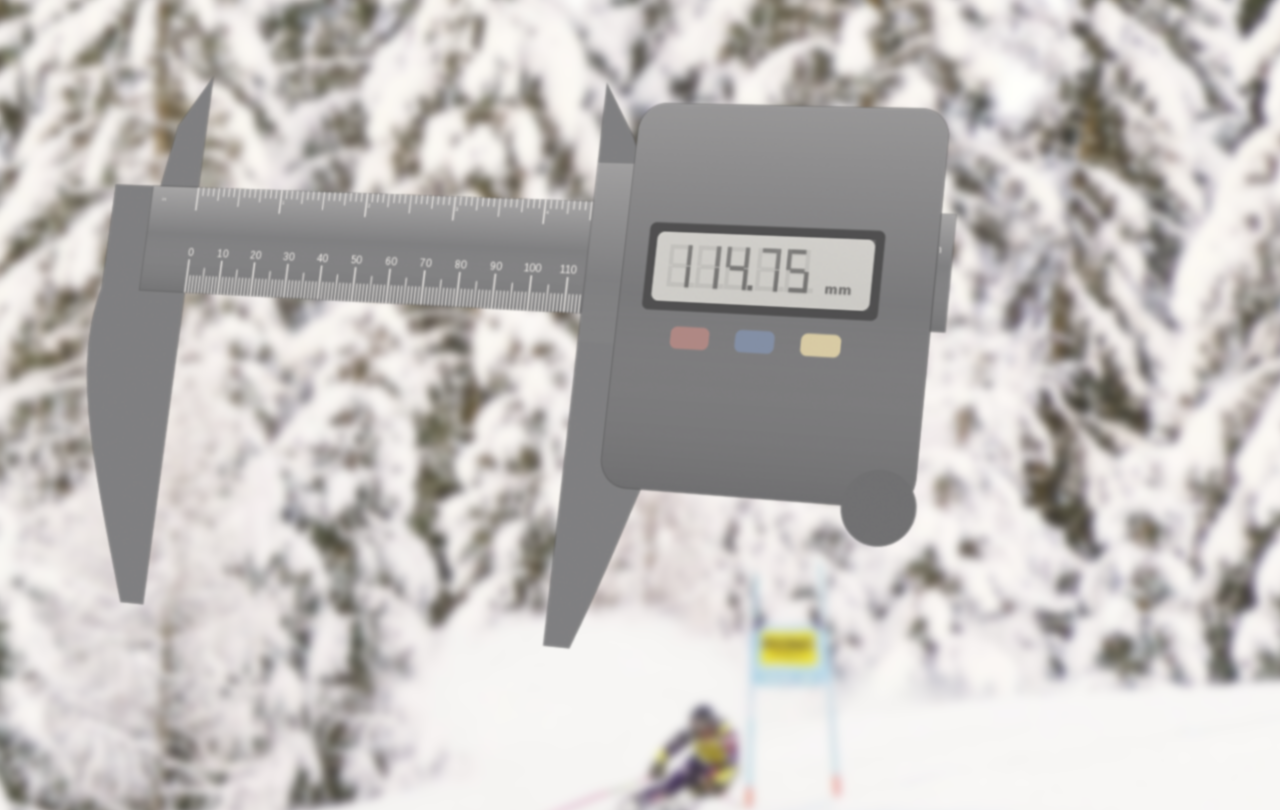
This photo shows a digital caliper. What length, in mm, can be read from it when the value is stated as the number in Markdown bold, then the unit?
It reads **114.75** mm
